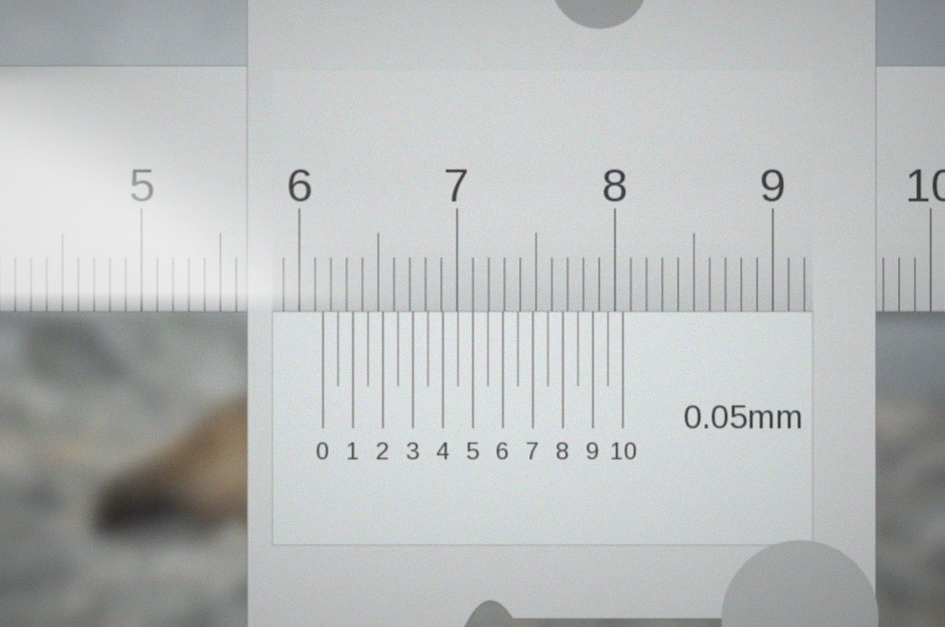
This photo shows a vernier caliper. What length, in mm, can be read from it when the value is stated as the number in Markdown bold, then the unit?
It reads **61.5** mm
